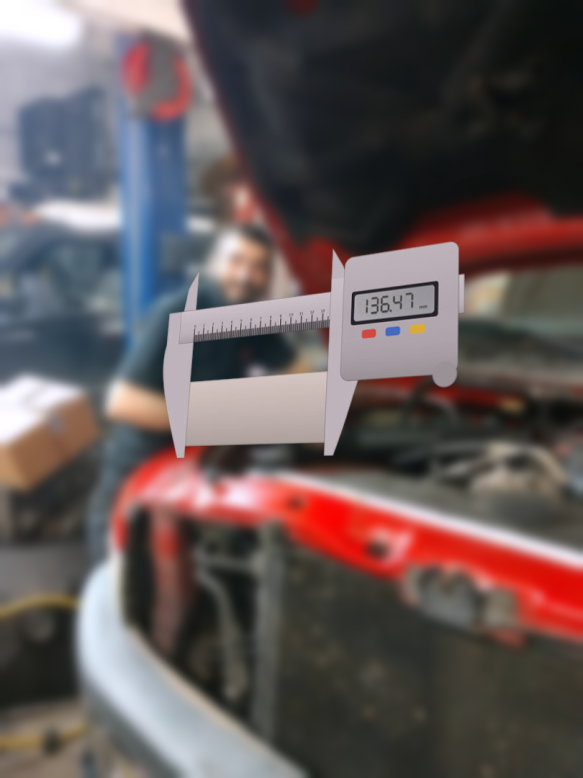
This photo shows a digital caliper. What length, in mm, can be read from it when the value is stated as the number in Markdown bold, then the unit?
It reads **136.47** mm
